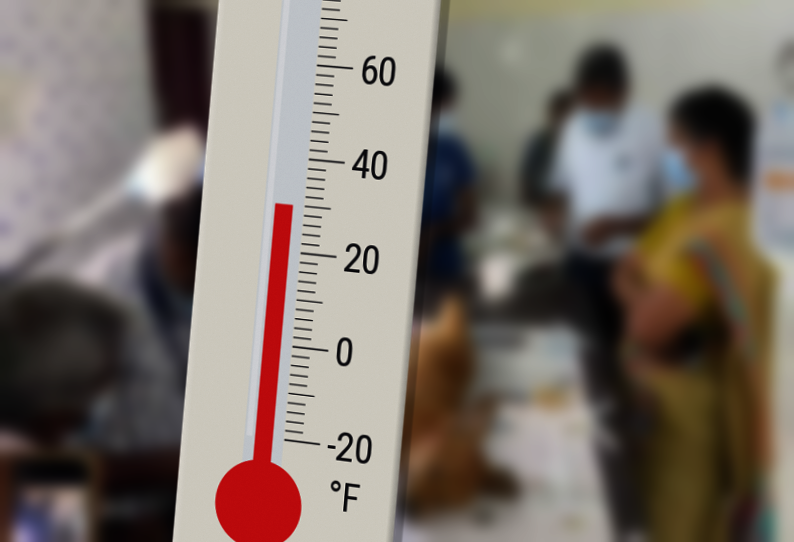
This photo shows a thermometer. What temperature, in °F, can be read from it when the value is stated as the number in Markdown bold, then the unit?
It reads **30** °F
